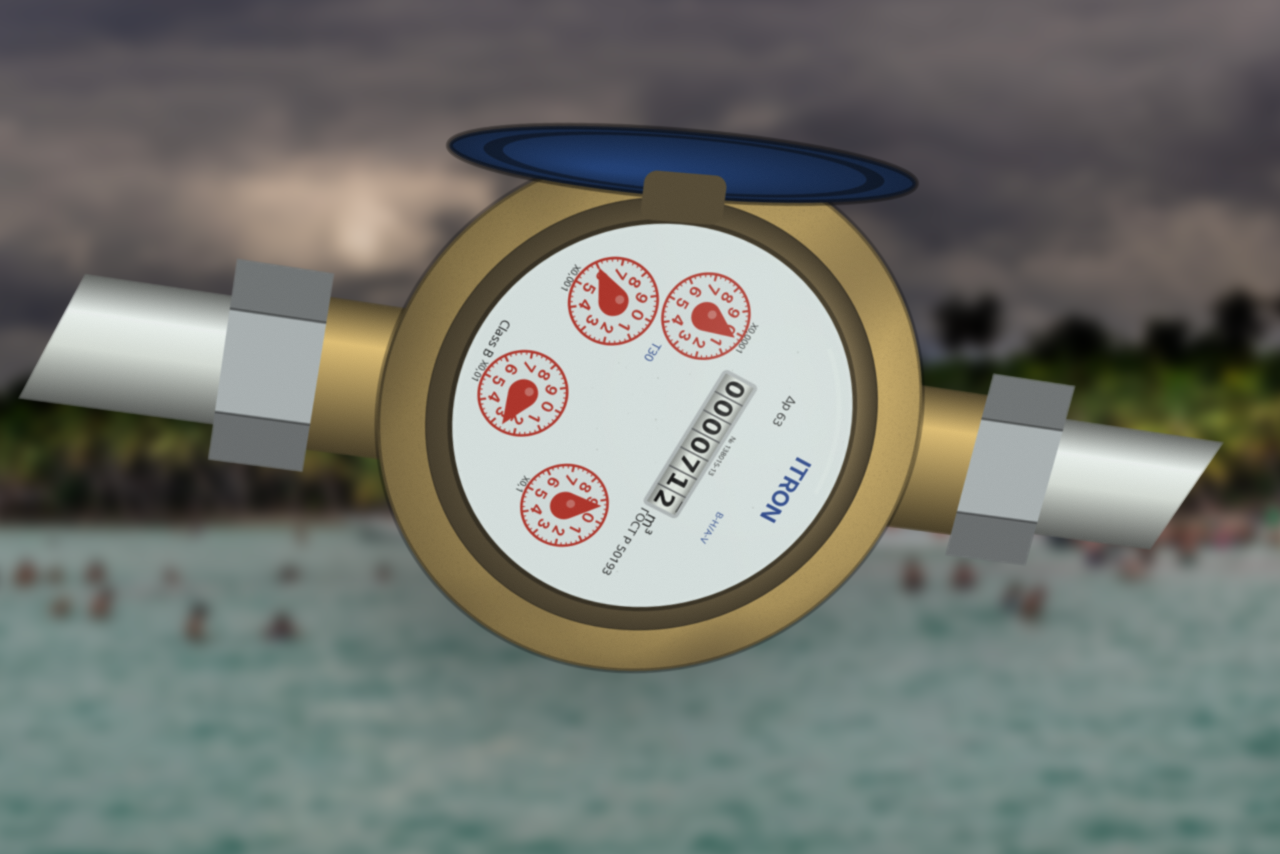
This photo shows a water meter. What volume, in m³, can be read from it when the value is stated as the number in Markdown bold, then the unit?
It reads **711.9260** m³
